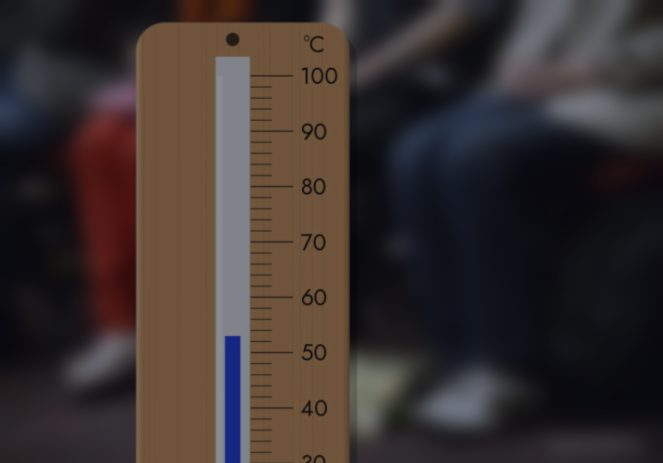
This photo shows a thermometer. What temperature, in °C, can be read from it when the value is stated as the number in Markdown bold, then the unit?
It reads **53** °C
